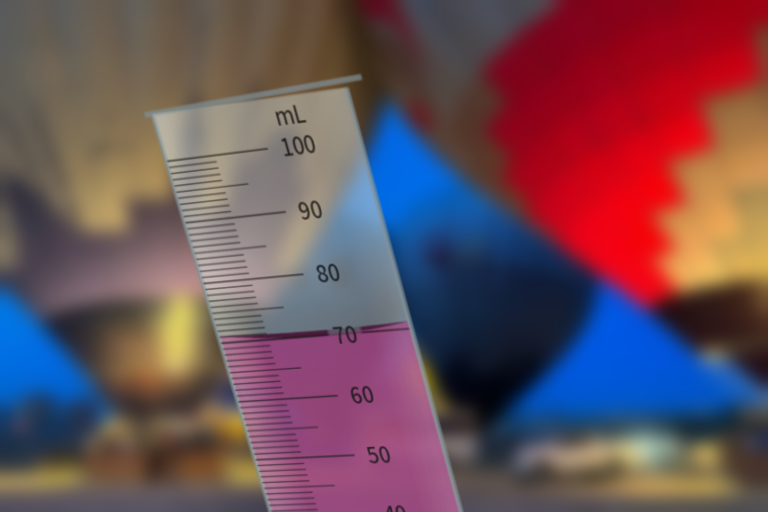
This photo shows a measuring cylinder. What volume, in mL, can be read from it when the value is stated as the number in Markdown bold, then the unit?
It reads **70** mL
